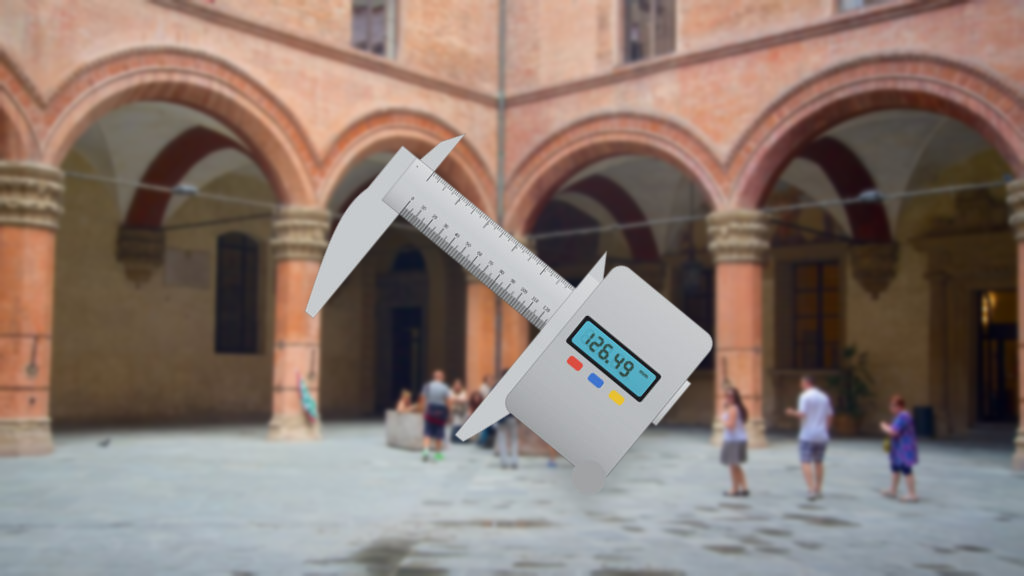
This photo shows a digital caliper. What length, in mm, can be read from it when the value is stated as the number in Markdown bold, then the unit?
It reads **126.49** mm
